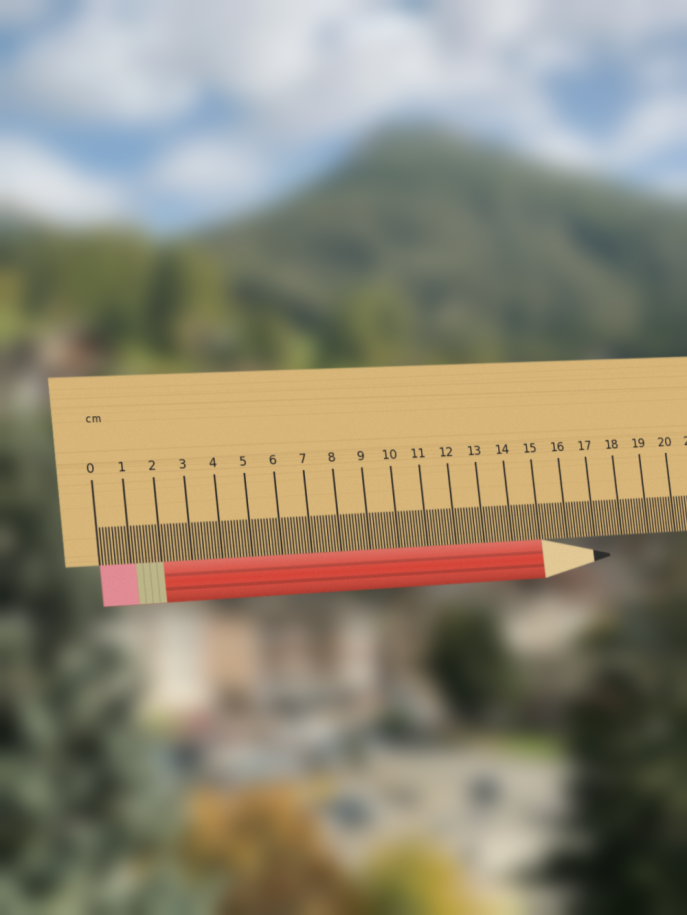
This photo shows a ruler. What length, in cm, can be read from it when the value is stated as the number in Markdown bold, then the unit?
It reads **17.5** cm
